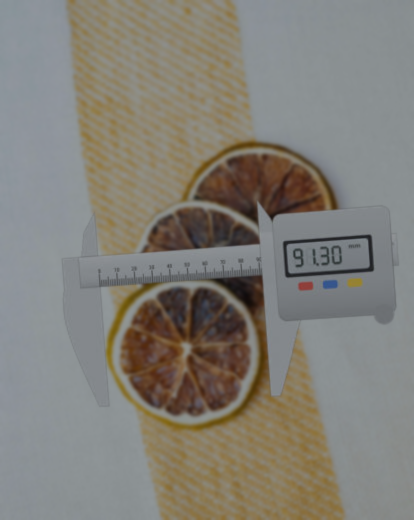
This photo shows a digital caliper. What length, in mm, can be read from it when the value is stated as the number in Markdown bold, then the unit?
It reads **91.30** mm
